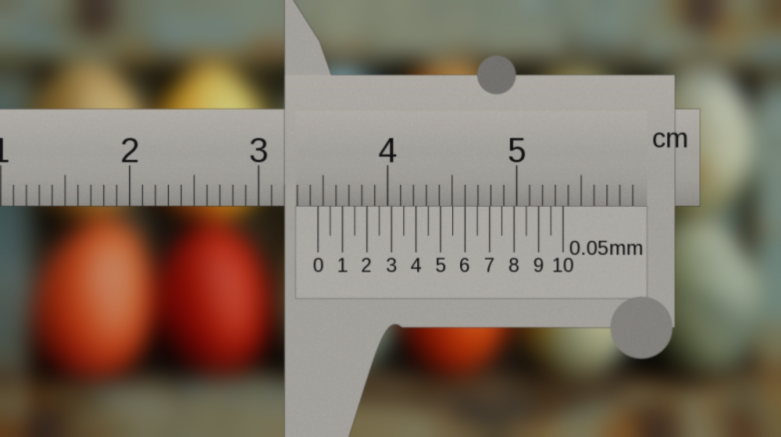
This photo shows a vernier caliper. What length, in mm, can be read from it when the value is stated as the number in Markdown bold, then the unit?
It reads **34.6** mm
